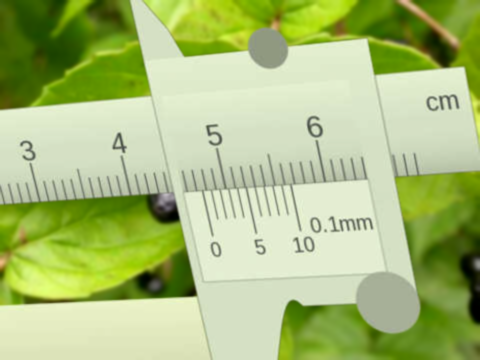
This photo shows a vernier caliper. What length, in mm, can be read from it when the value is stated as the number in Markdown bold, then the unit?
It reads **47.6** mm
